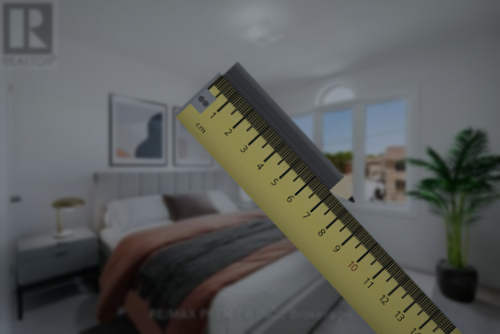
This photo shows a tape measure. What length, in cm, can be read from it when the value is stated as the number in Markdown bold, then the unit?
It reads **8** cm
